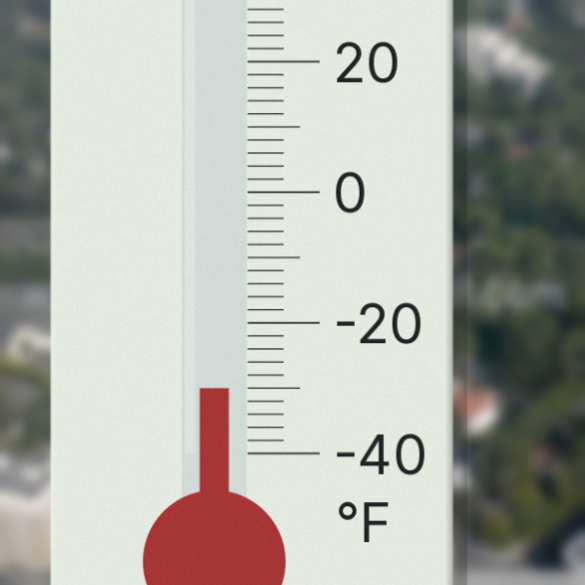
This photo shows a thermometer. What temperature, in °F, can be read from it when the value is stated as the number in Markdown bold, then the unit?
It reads **-30** °F
